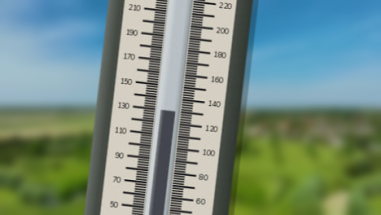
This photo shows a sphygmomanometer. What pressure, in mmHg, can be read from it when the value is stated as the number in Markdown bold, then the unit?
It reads **130** mmHg
